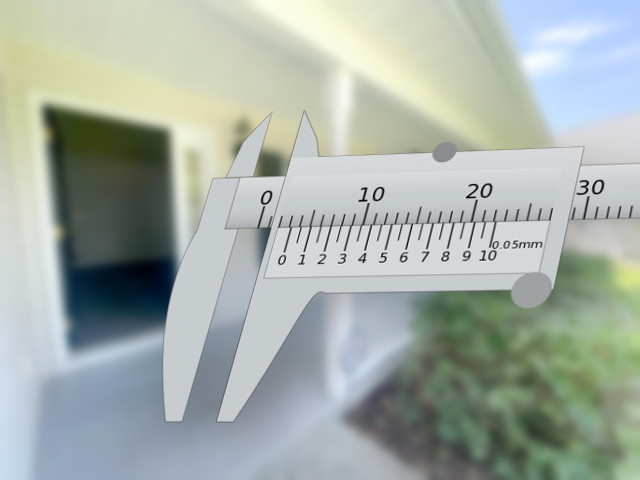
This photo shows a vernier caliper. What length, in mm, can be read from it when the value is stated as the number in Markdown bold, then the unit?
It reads **3.2** mm
